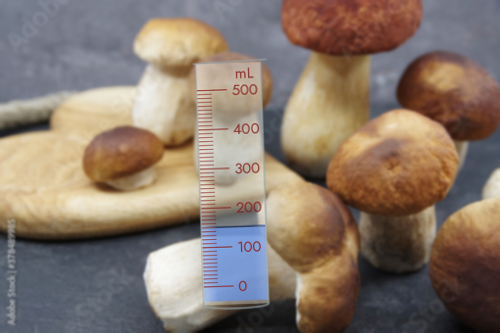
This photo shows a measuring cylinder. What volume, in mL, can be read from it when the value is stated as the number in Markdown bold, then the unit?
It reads **150** mL
